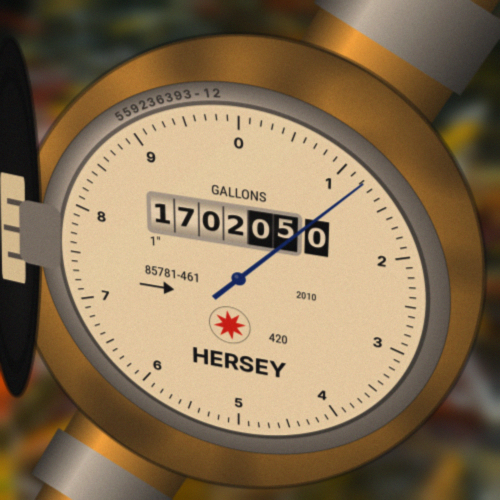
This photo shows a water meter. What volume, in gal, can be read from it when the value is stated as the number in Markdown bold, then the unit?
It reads **1702051.2** gal
